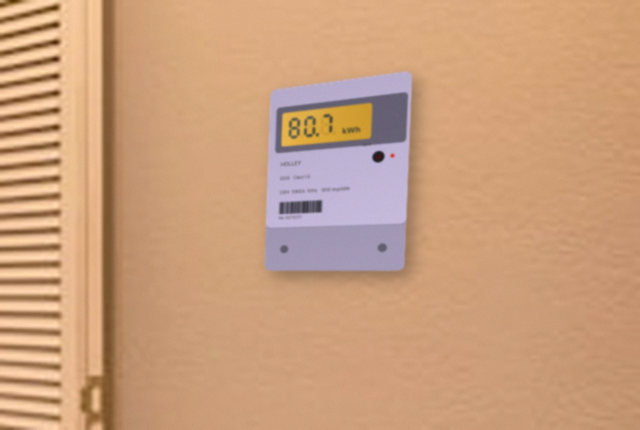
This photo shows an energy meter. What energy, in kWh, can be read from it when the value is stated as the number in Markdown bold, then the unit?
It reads **80.7** kWh
